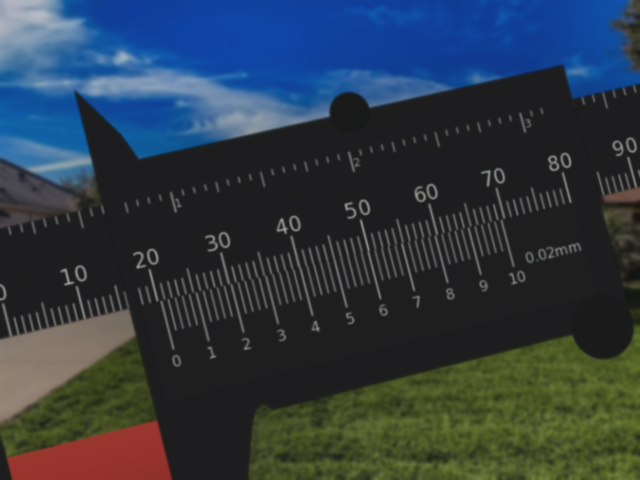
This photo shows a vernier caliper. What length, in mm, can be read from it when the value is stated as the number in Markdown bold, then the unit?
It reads **20.5** mm
